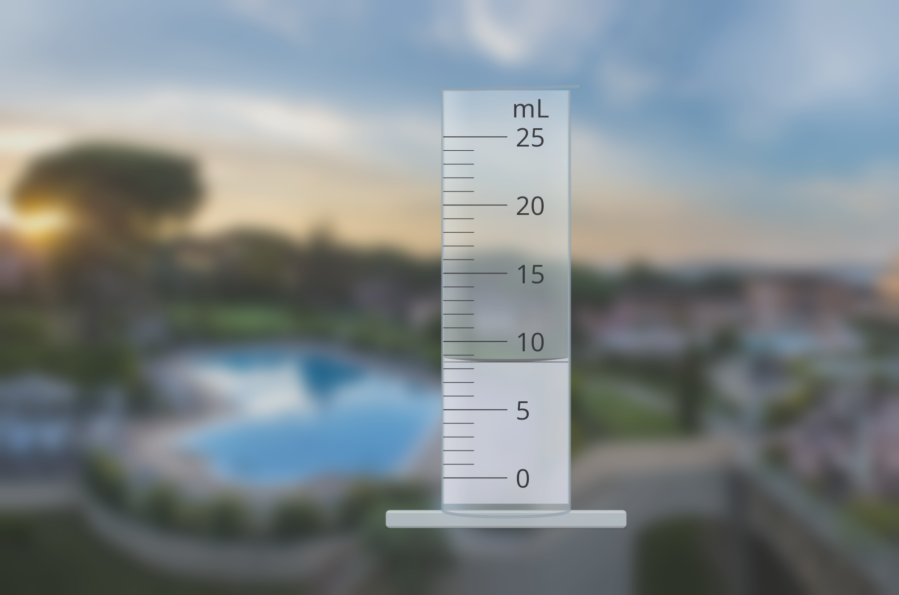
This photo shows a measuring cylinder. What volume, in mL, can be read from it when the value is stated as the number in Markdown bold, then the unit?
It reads **8.5** mL
